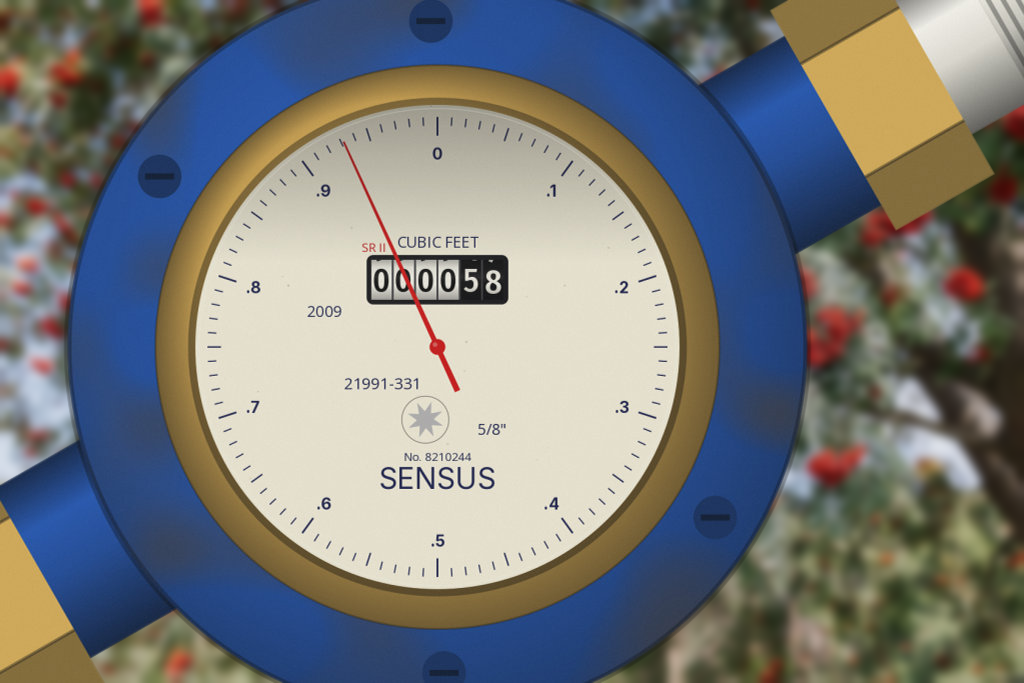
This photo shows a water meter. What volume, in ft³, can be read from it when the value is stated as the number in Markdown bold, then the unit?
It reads **57.93** ft³
